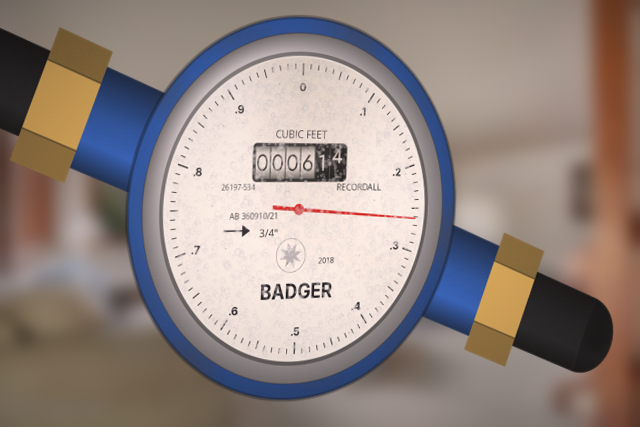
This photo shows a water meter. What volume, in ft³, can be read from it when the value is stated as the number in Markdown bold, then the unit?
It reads **614.26** ft³
